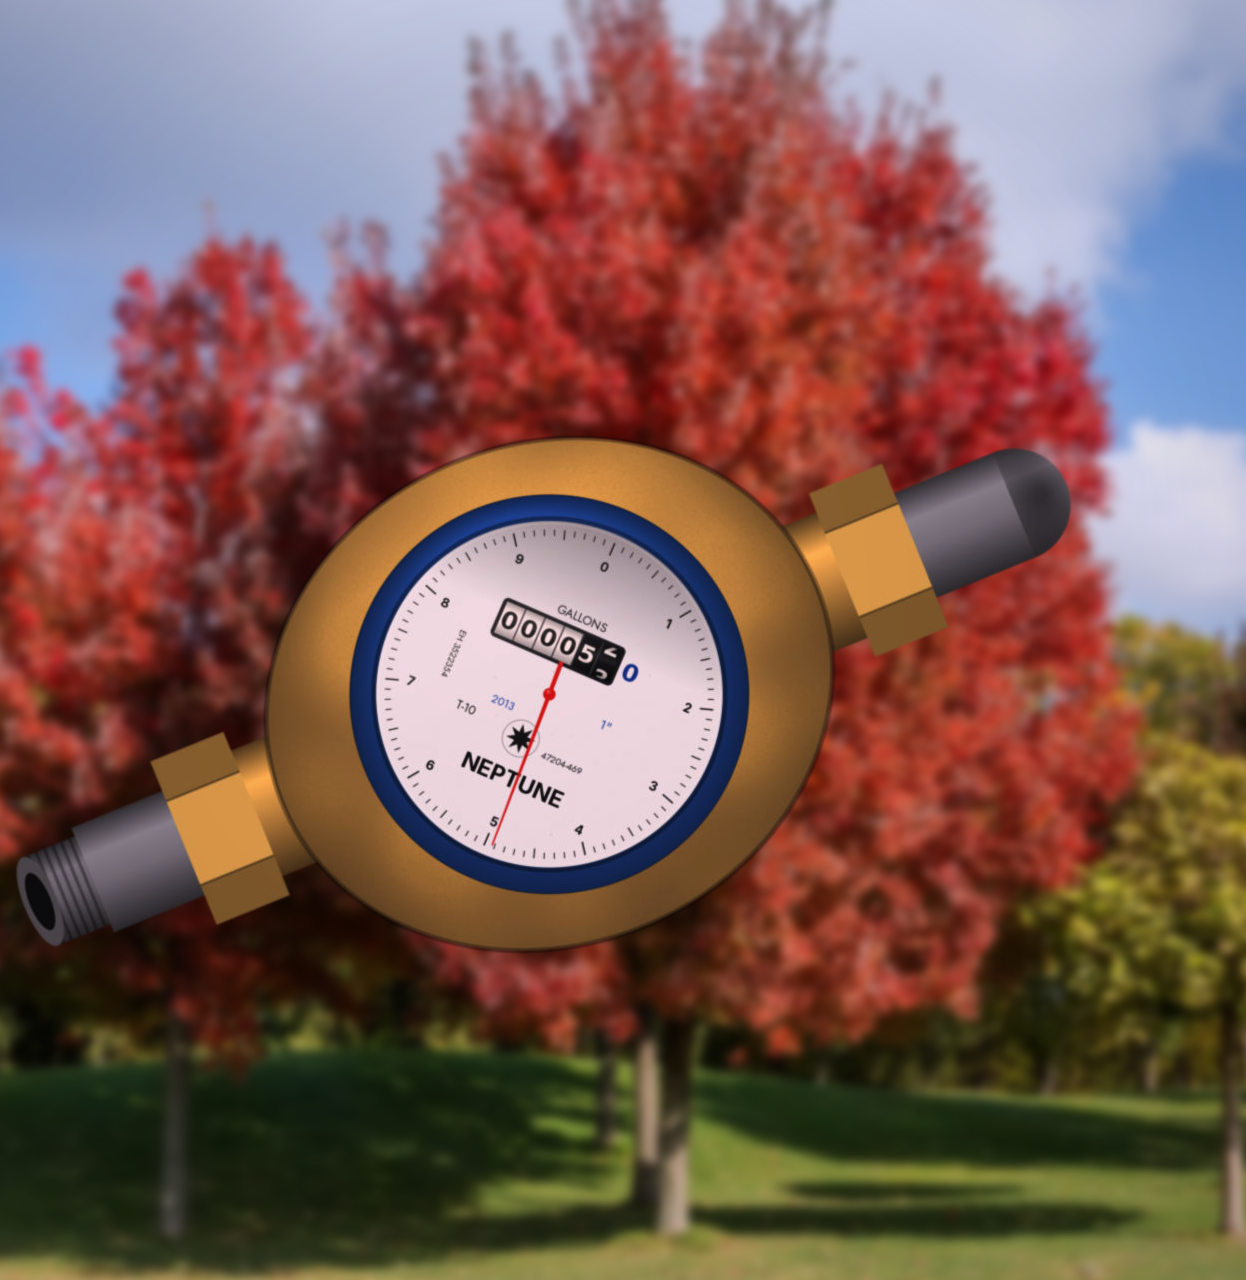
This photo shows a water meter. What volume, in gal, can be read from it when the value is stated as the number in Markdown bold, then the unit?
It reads **524.9** gal
